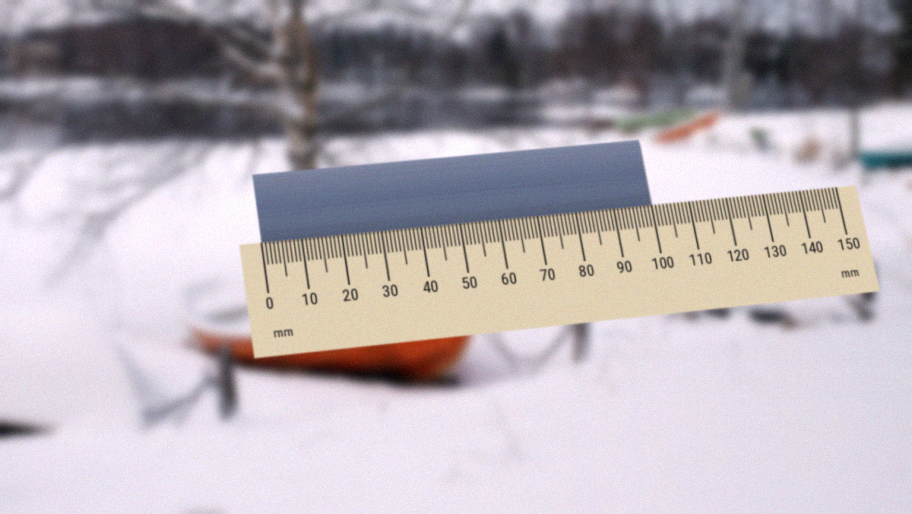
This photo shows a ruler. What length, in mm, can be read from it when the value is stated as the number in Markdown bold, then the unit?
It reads **100** mm
